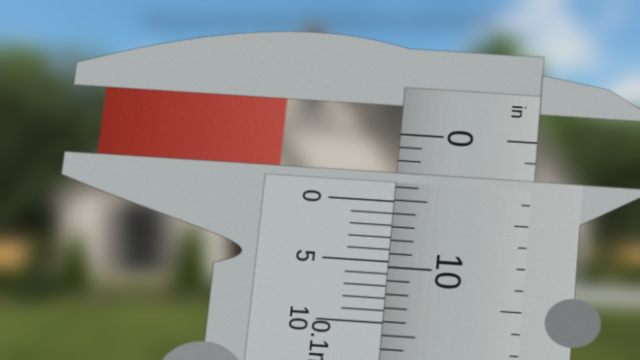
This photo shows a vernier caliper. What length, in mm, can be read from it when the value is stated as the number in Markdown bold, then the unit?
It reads **5.1** mm
